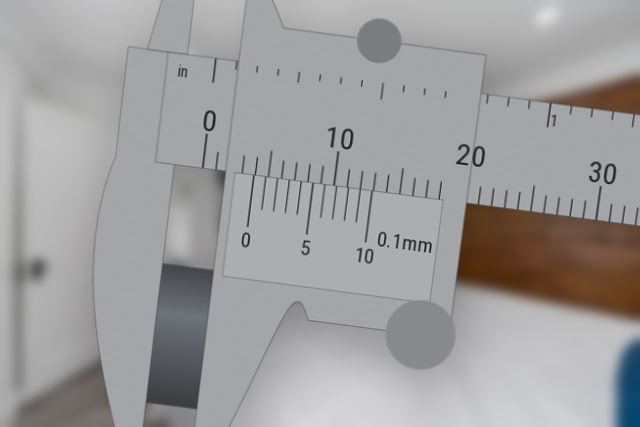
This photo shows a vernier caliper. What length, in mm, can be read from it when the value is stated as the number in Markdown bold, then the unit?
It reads **3.9** mm
